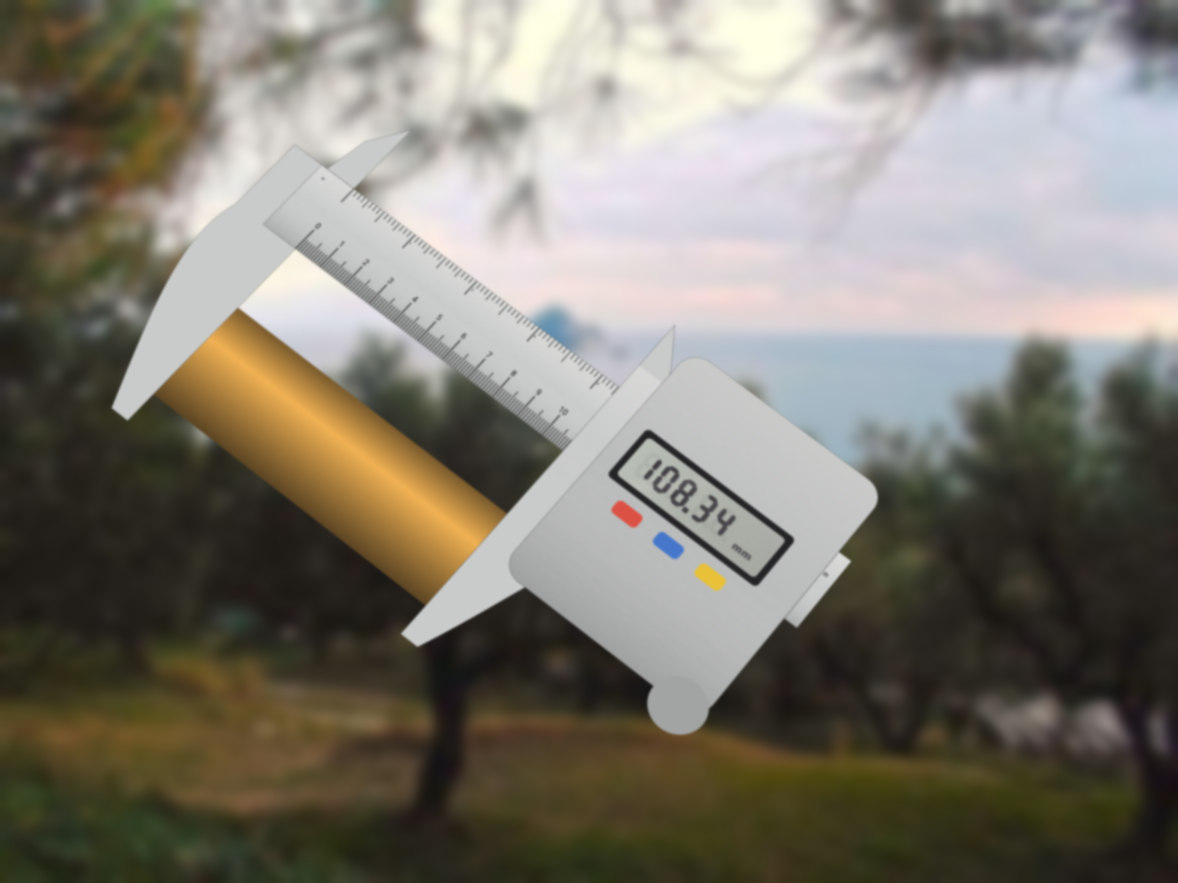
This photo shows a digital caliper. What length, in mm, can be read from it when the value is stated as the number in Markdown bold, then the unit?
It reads **108.34** mm
